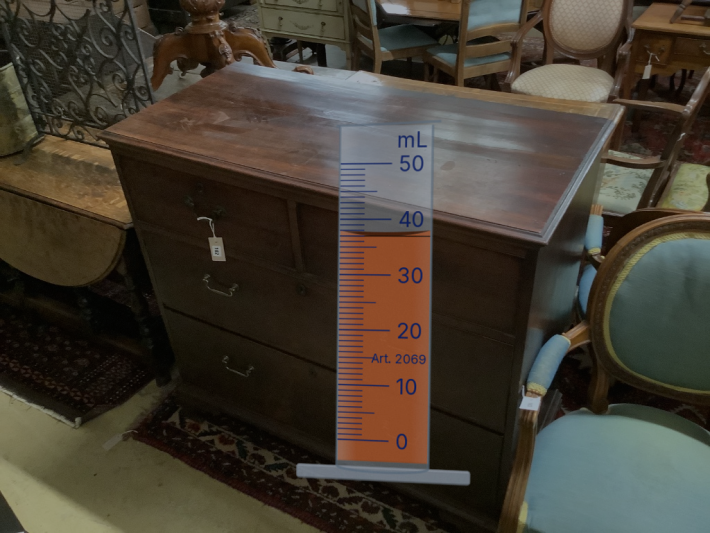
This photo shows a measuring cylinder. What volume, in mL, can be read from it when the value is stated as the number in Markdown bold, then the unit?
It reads **37** mL
